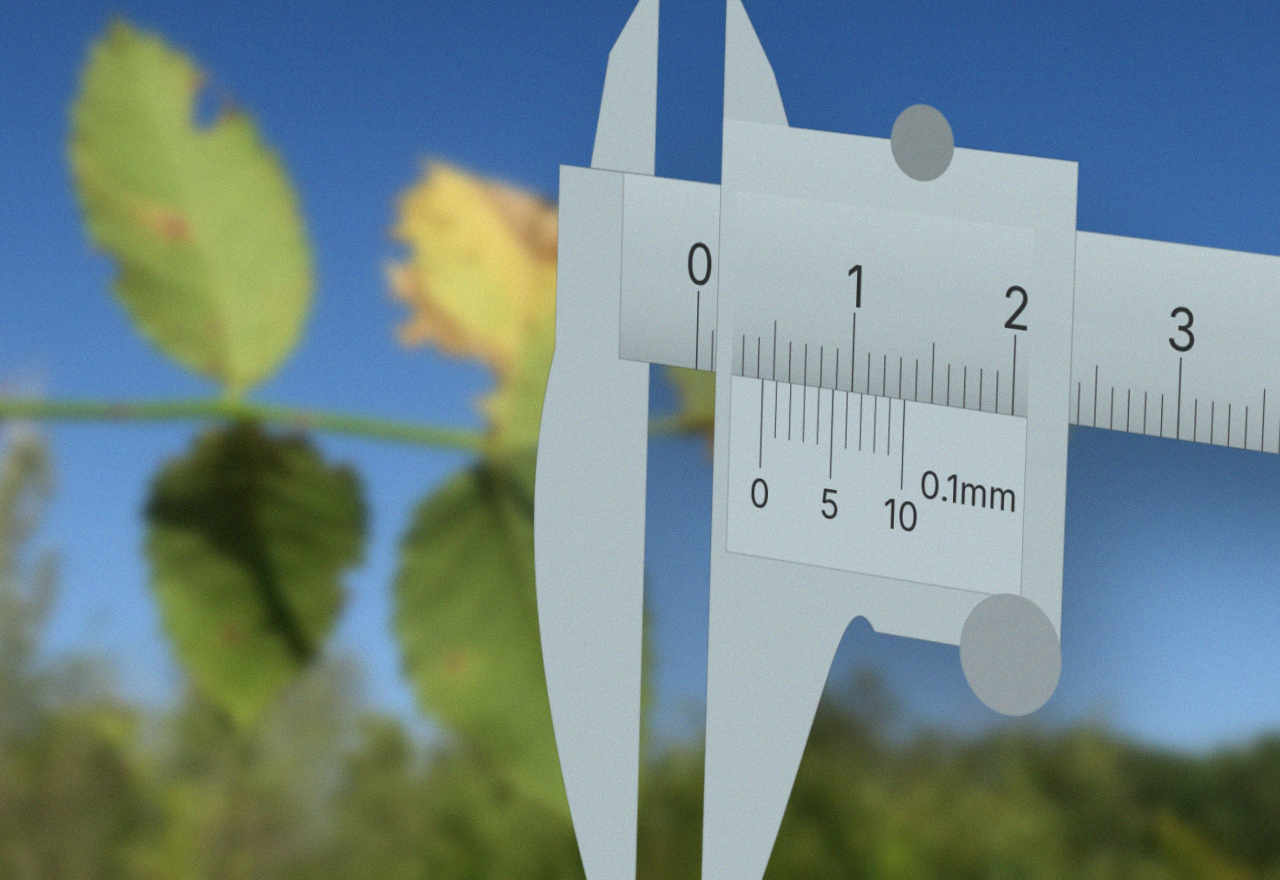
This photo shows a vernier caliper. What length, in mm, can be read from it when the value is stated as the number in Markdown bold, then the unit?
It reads **4.3** mm
